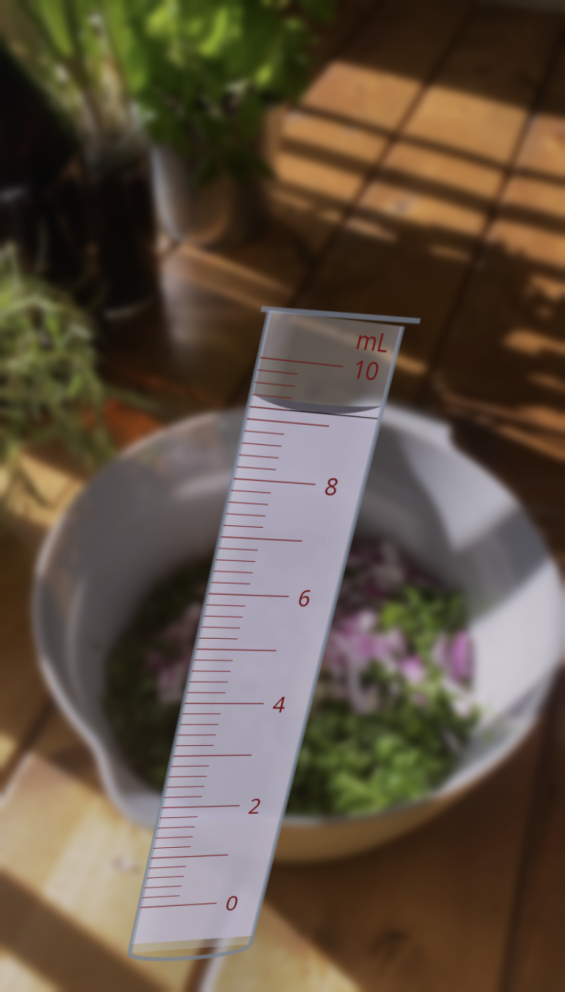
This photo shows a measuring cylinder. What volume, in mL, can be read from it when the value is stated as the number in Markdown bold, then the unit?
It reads **9.2** mL
